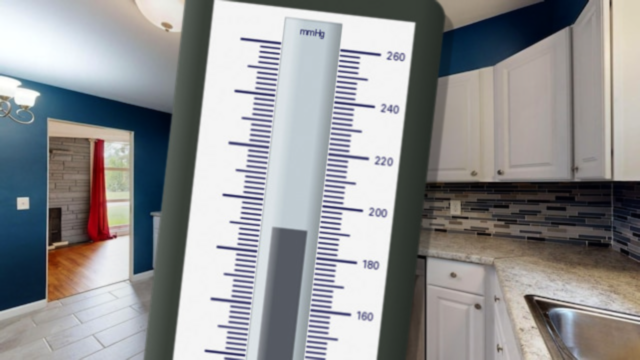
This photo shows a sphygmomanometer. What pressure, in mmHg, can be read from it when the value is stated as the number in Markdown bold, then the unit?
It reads **190** mmHg
